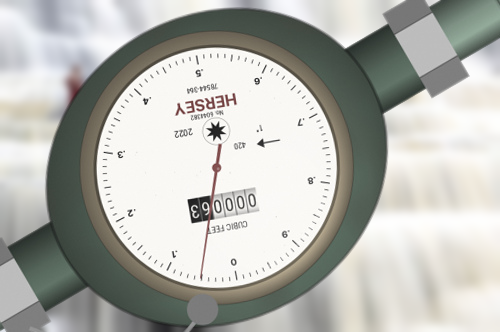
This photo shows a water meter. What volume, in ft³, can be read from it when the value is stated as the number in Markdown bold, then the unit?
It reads **63.05** ft³
